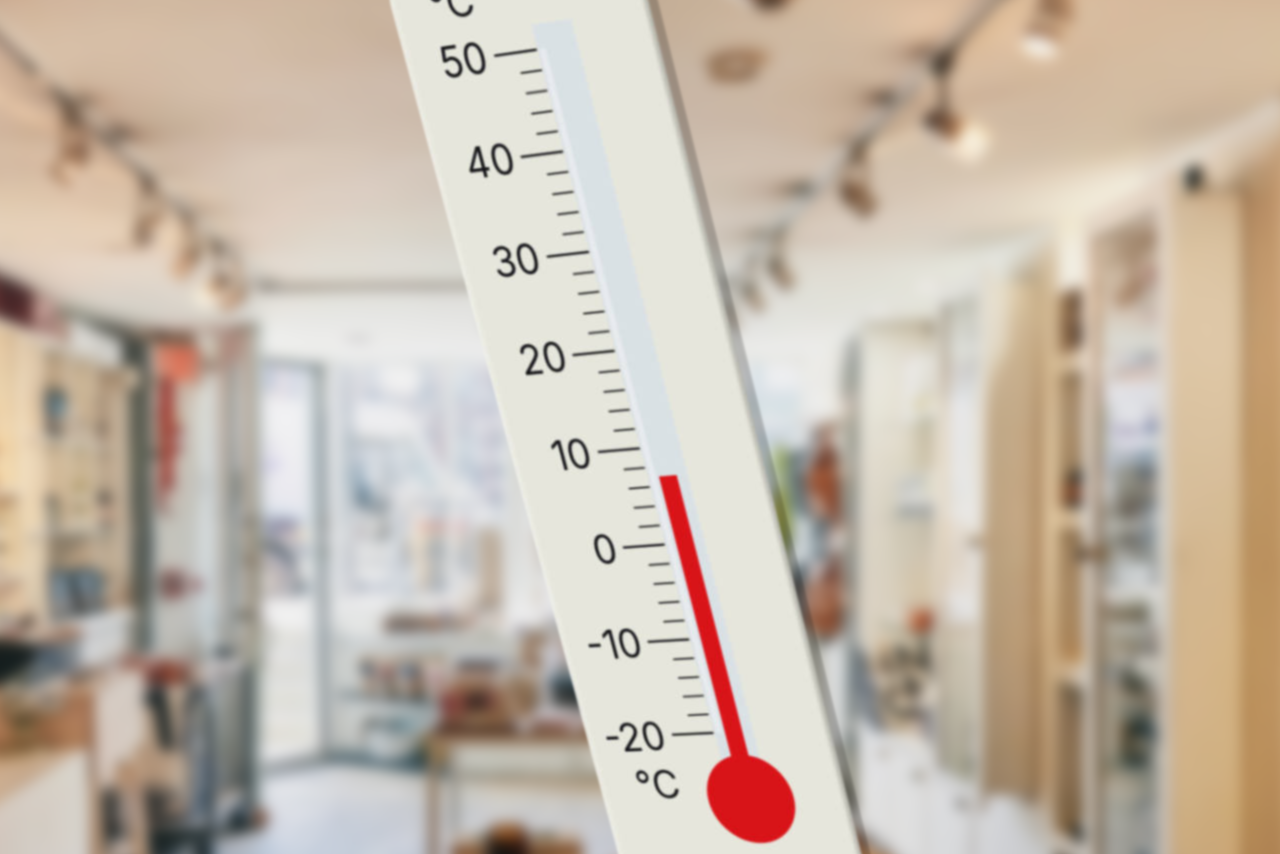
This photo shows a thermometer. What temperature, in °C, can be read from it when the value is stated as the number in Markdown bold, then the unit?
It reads **7** °C
